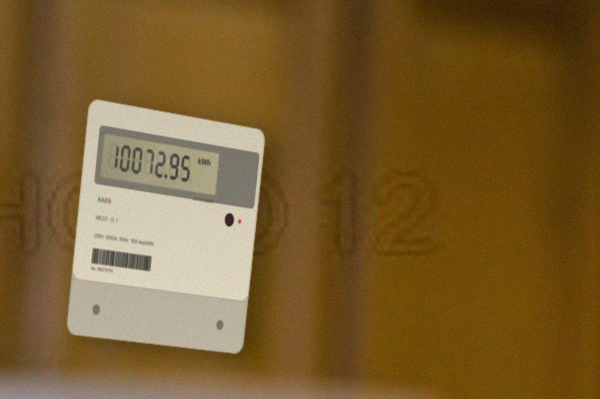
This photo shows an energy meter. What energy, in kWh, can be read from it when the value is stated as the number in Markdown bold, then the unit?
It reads **10072.95** kWh
